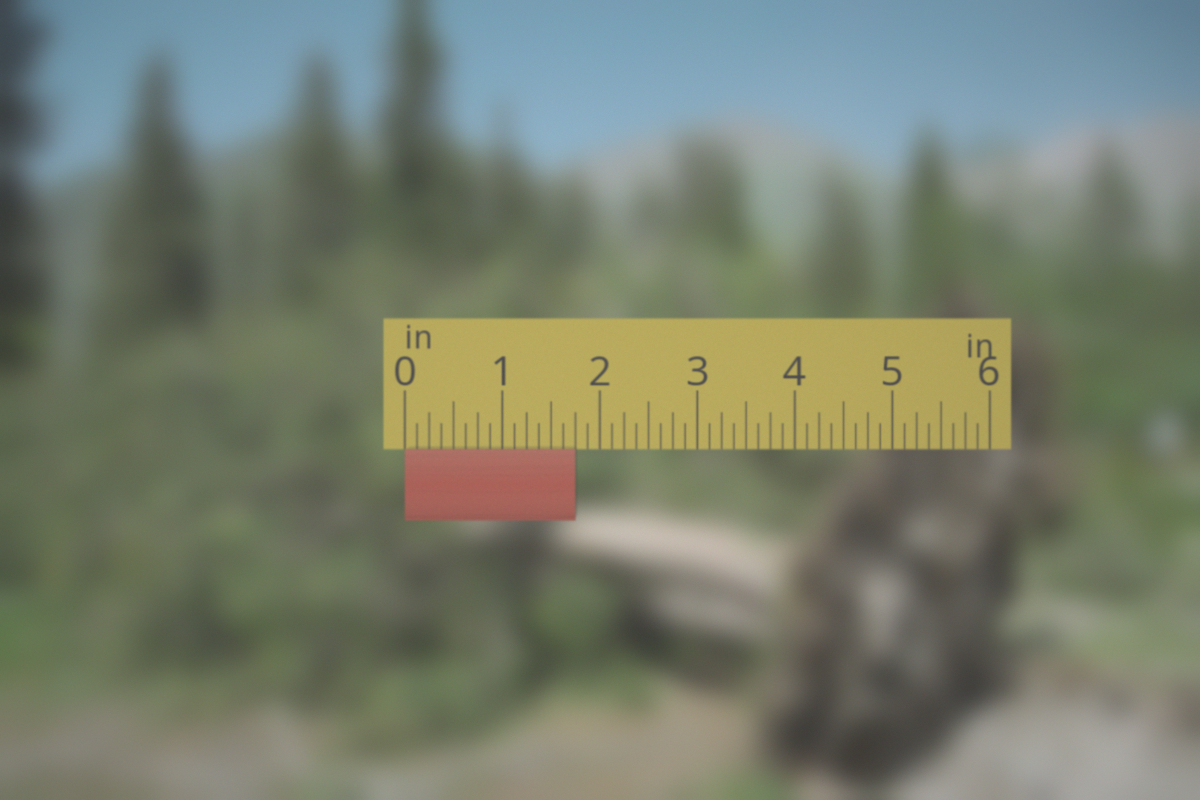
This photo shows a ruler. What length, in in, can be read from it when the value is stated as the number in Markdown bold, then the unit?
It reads **1.75** in
